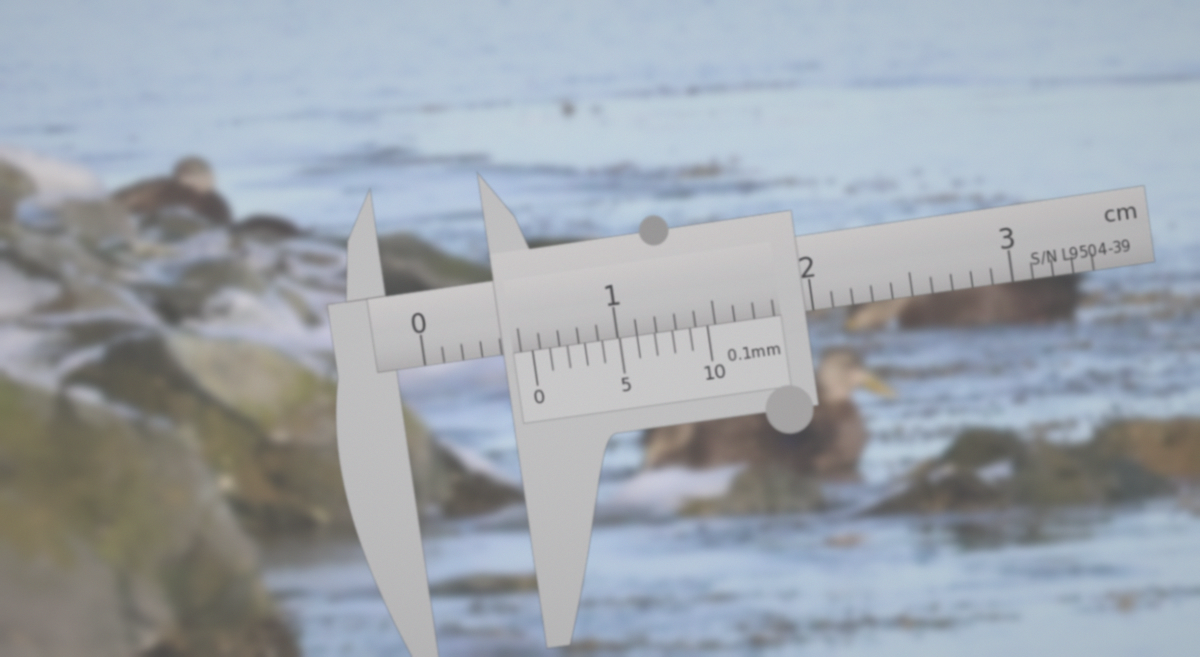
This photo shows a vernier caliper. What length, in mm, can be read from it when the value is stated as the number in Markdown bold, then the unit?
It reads **5.6** mm
